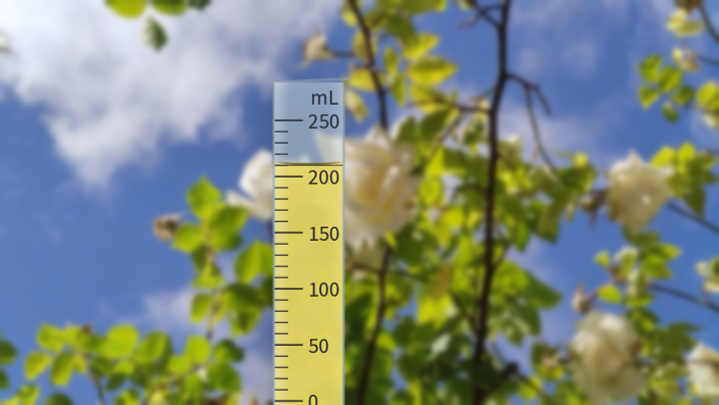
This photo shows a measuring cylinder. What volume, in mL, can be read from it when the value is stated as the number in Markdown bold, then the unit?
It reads **210** mL
